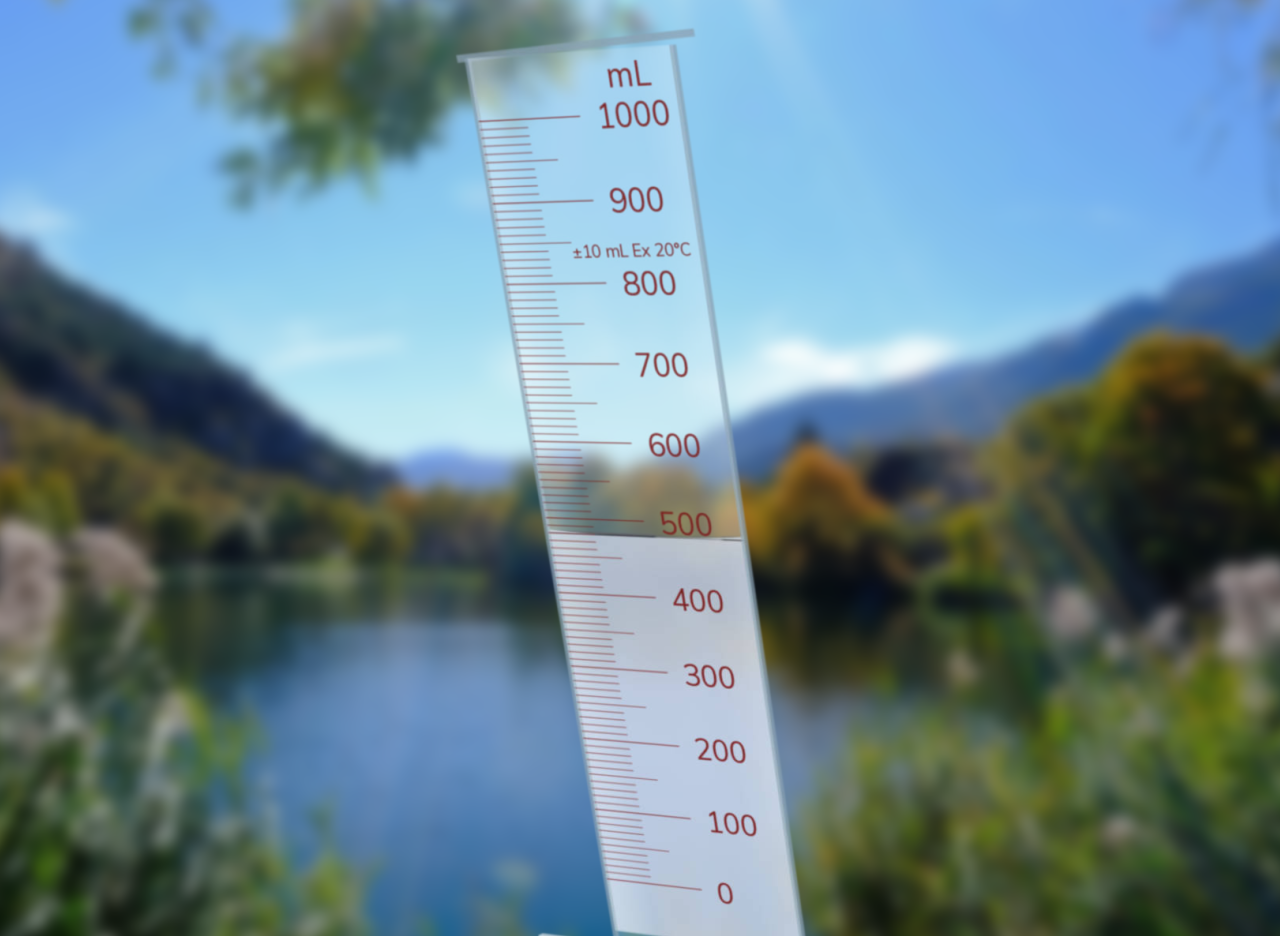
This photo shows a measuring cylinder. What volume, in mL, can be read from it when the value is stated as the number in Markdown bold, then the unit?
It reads **480** mL
